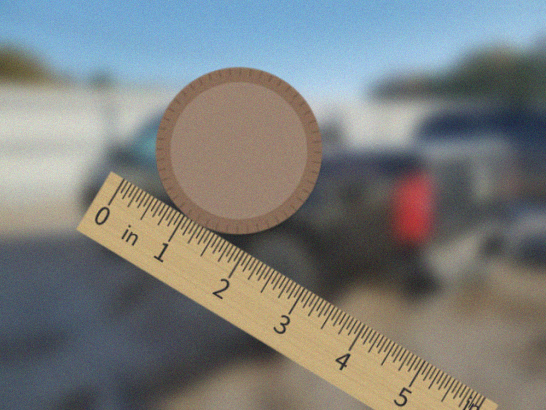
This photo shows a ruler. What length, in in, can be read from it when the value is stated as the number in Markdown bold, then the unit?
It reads **2.375** in
